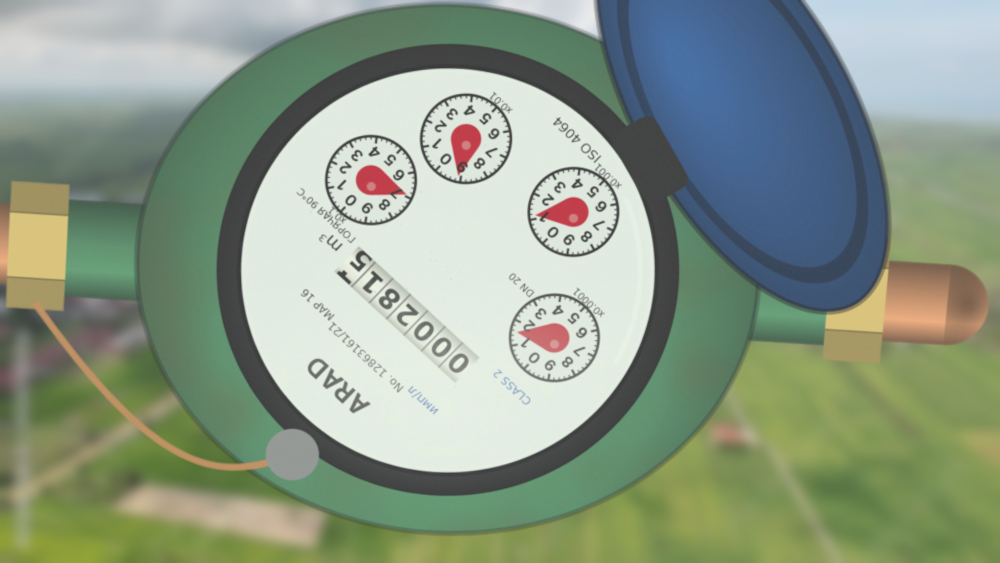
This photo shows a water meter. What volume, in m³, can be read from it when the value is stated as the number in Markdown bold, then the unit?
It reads **2814.6911** m³
